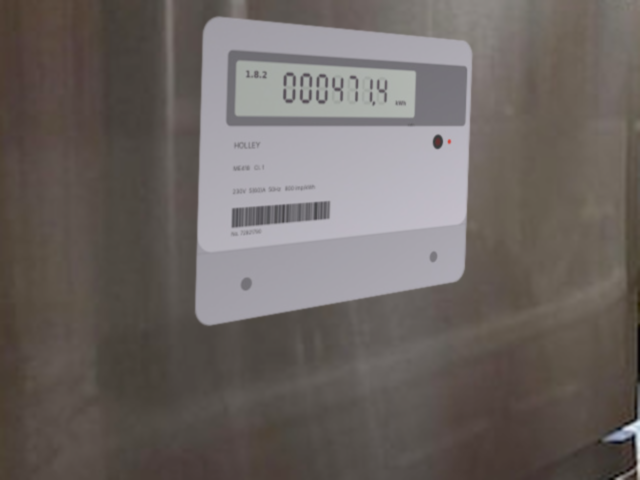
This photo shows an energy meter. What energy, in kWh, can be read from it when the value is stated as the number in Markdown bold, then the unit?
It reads **471.4** kWh
